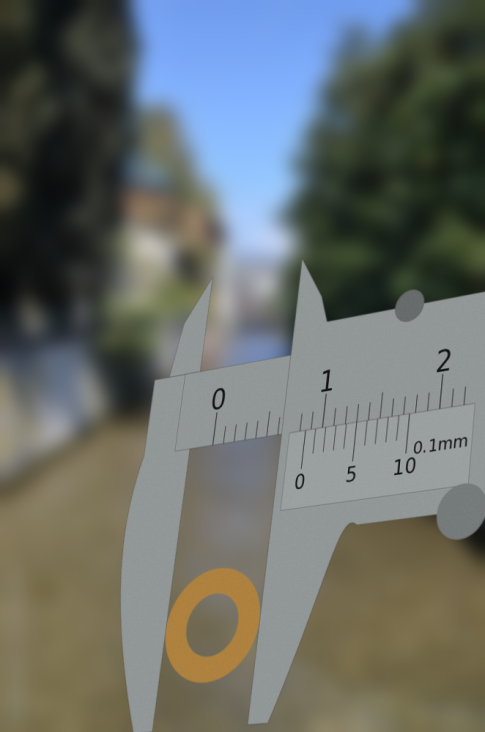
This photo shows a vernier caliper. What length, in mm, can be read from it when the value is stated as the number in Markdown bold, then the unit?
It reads **8.5** mm
